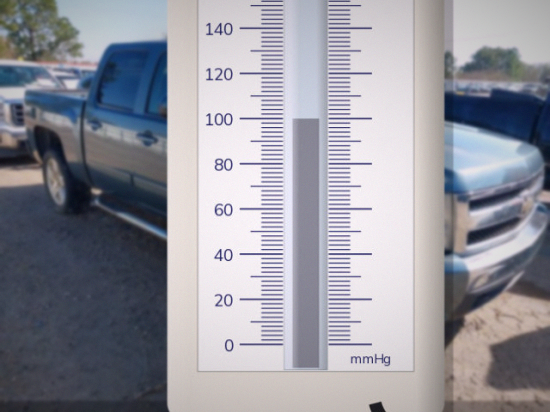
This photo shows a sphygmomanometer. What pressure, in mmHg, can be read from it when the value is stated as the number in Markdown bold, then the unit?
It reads **100** mmHg
